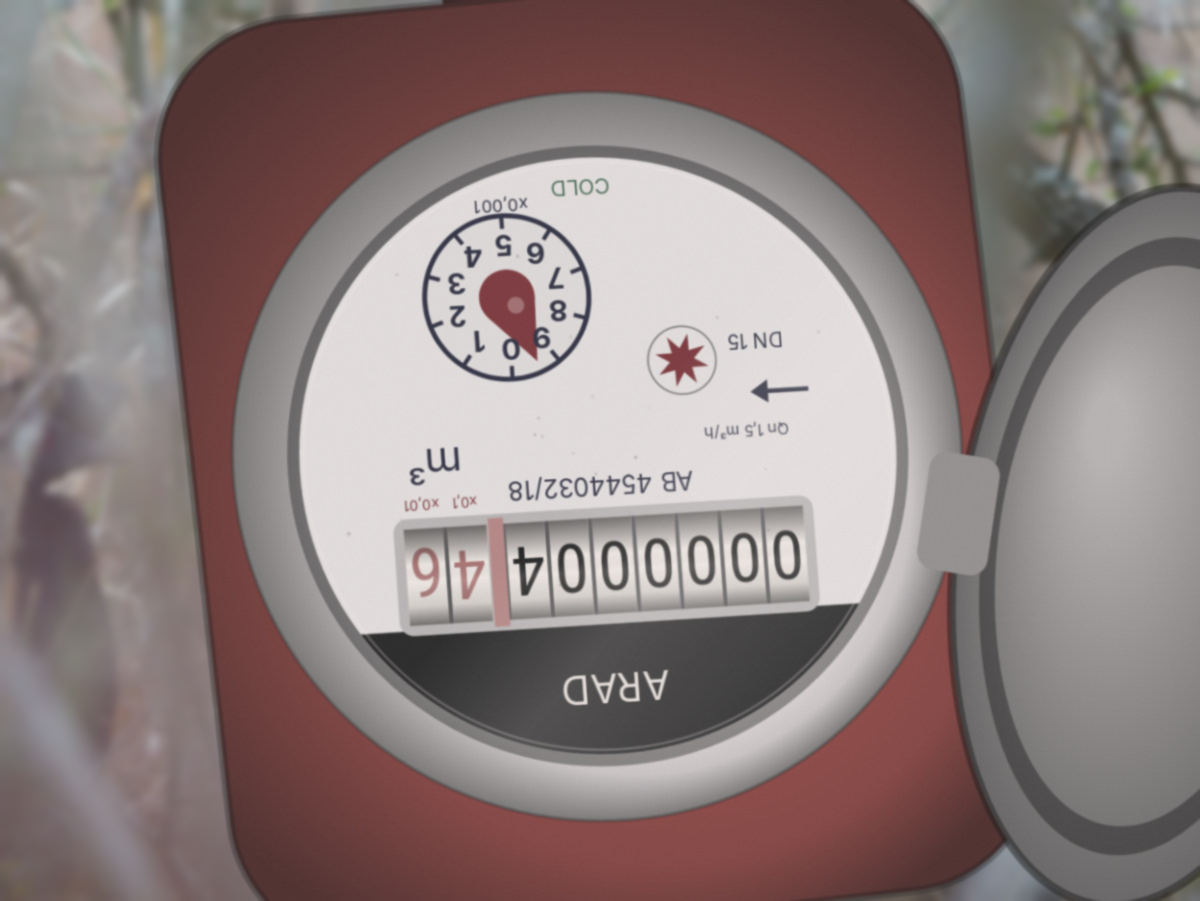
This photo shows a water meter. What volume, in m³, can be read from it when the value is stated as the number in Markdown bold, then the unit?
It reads **4.459** m³
